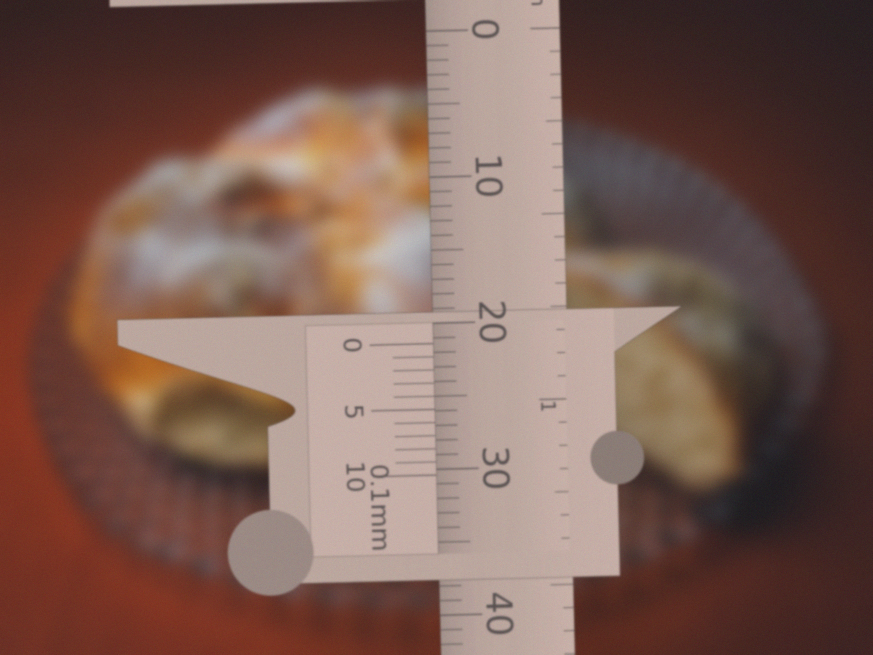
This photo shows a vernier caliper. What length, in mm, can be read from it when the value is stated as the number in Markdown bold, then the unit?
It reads **21.4** mm
